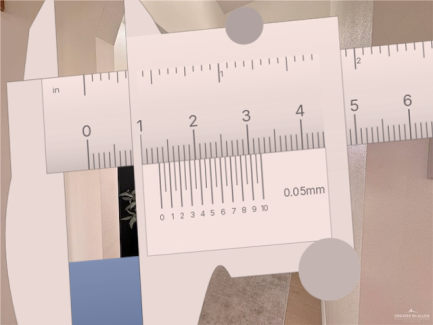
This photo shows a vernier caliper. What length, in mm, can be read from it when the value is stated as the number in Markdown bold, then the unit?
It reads **13.2** mm
